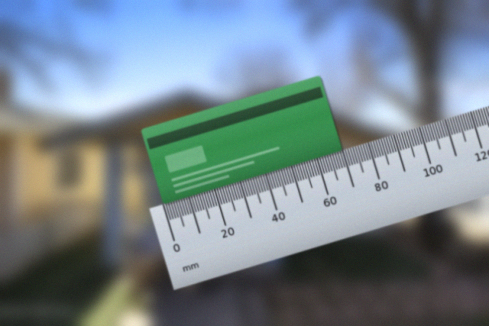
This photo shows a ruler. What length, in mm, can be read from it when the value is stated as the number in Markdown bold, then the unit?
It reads **70** mm
